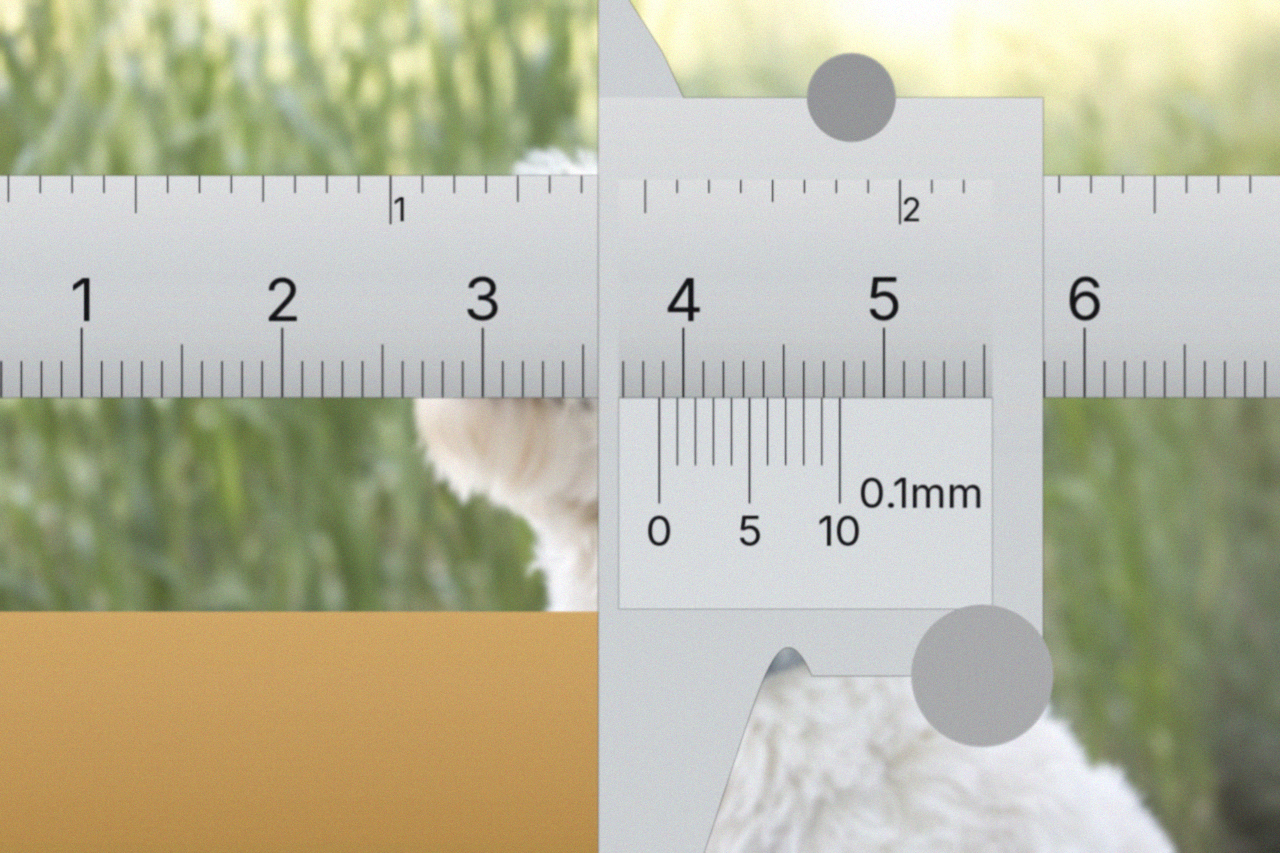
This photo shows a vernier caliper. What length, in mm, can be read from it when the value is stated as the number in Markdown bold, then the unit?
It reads **38.8** mm
